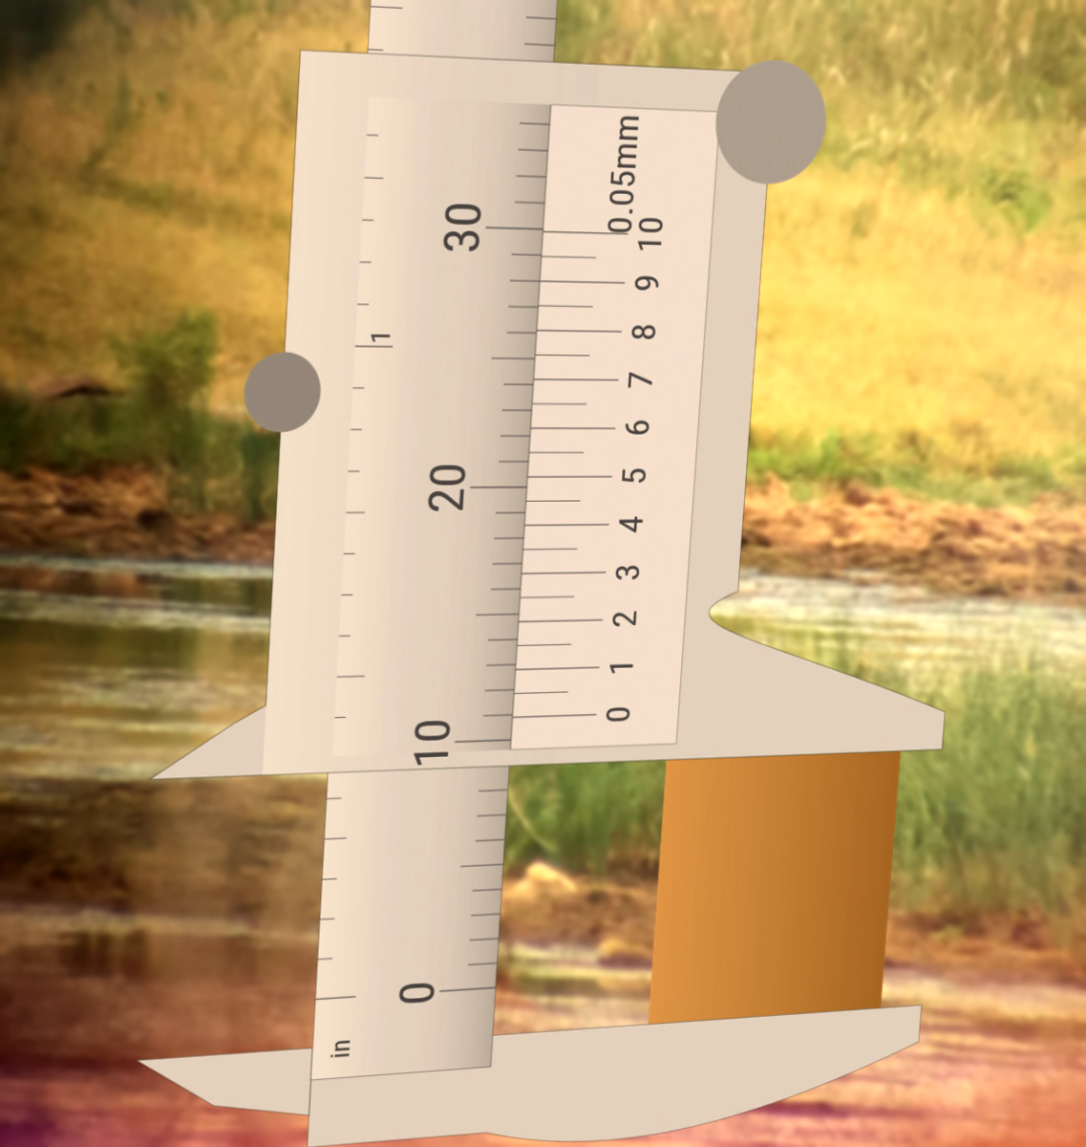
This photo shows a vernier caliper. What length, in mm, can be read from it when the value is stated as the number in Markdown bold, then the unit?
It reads **10.90** mm
